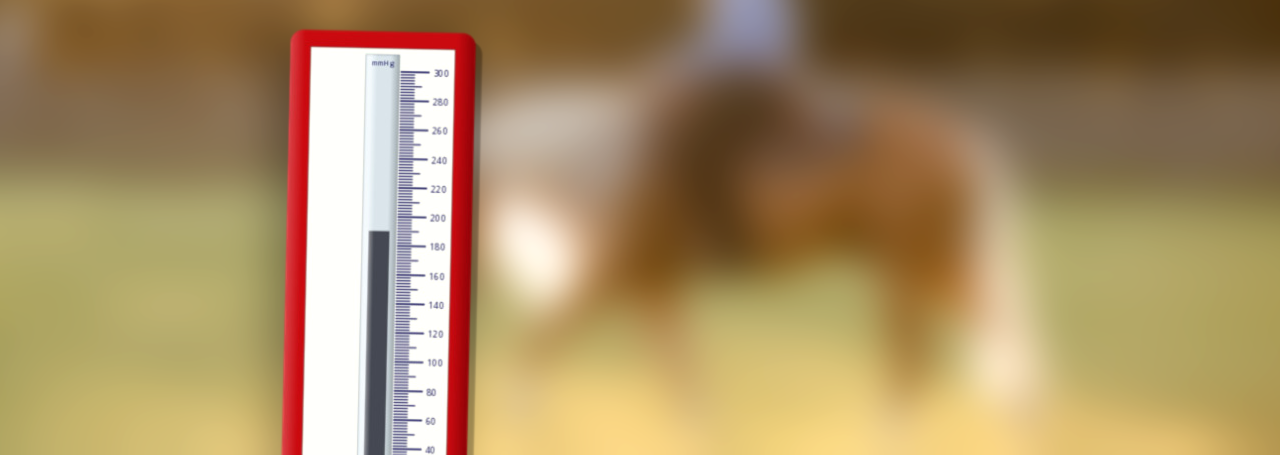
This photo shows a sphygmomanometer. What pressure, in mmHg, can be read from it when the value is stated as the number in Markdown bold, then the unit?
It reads **190** mmHg
